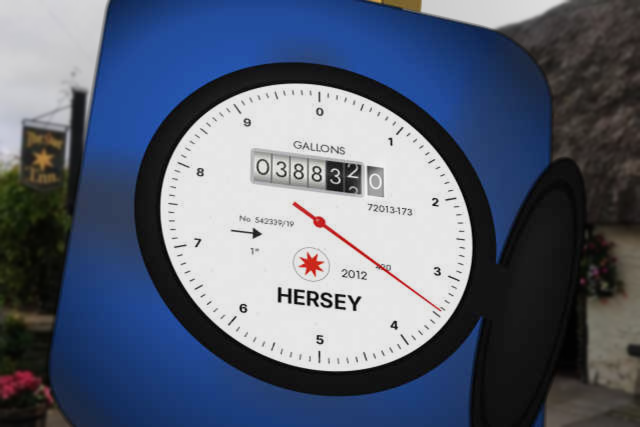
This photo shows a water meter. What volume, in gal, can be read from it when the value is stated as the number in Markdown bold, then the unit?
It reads **388323.4** gal
